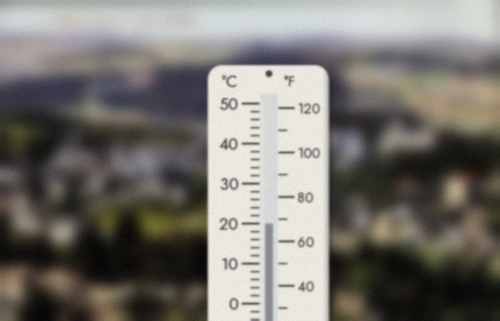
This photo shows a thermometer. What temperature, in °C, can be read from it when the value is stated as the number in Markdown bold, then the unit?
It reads **20** °C
